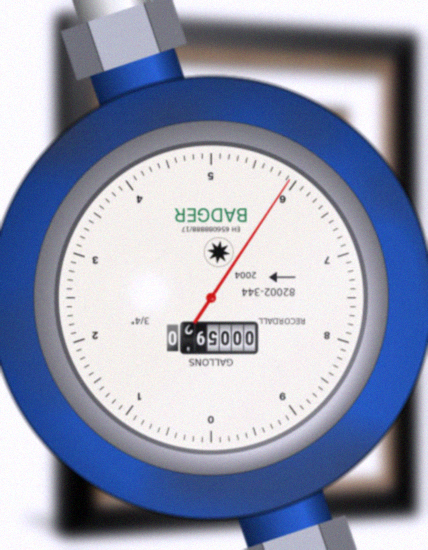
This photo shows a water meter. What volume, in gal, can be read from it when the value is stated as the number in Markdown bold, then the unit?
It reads **5915.9** gal
